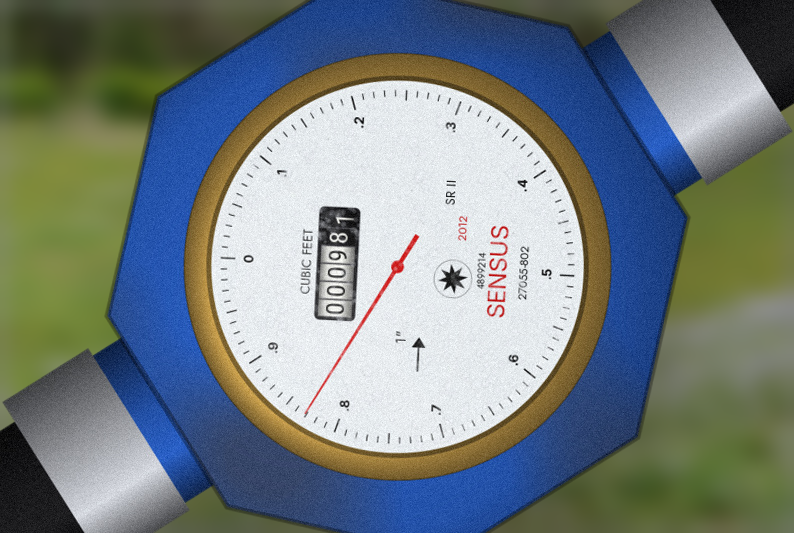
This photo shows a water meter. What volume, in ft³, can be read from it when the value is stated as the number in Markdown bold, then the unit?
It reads **980.83** ft³
